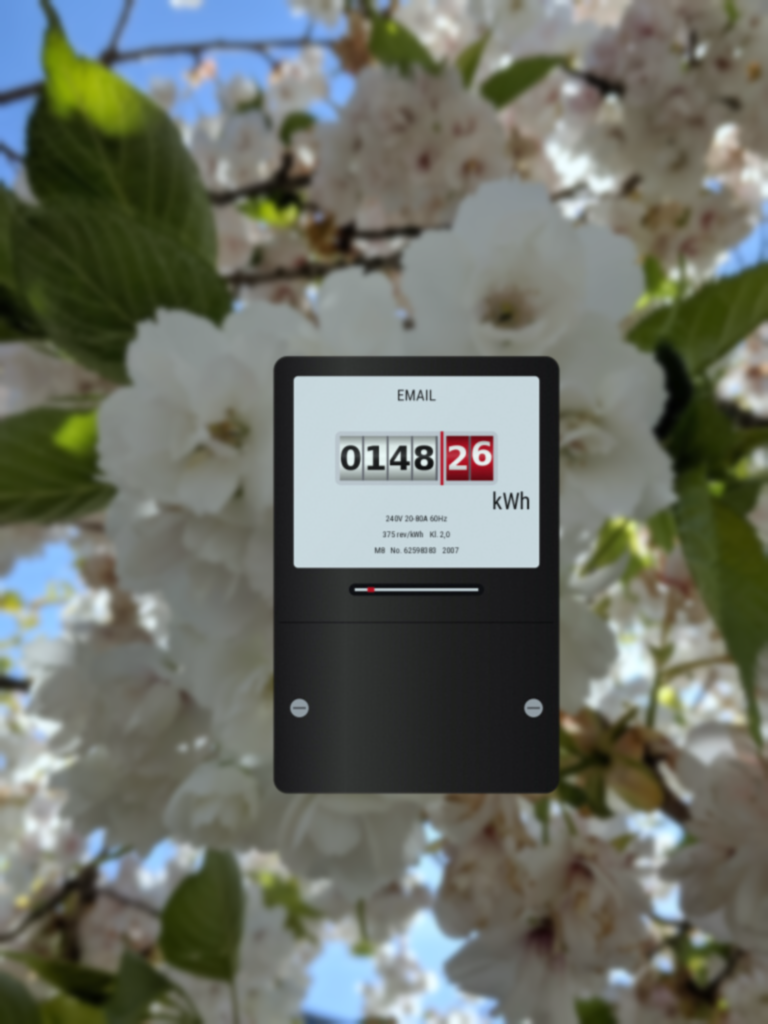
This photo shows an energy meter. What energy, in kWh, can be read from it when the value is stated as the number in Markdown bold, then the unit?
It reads **148.26** kWh
